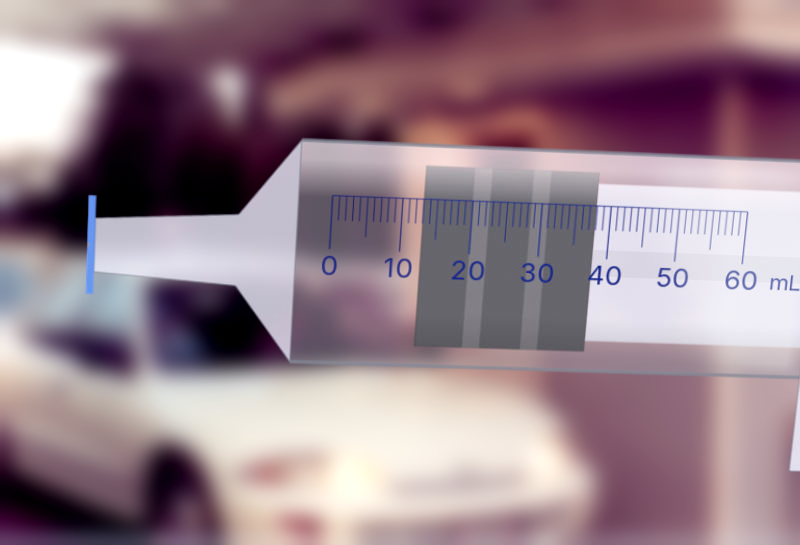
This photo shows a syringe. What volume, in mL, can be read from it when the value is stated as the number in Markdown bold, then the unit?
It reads **13** mL
